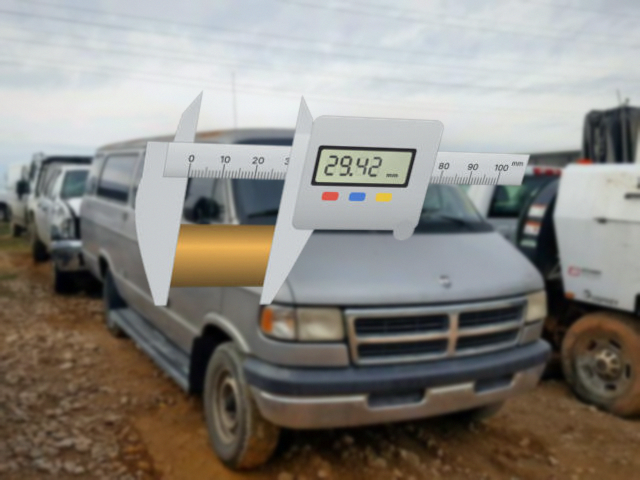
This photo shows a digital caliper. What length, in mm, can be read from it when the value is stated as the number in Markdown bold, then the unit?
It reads **29.42** mm
